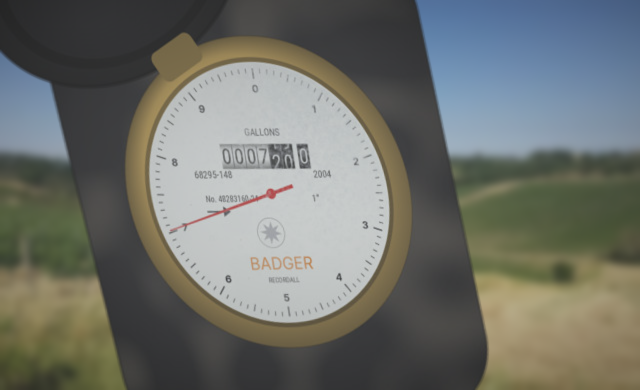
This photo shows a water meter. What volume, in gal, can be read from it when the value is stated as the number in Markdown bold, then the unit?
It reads **7197.0** gal
